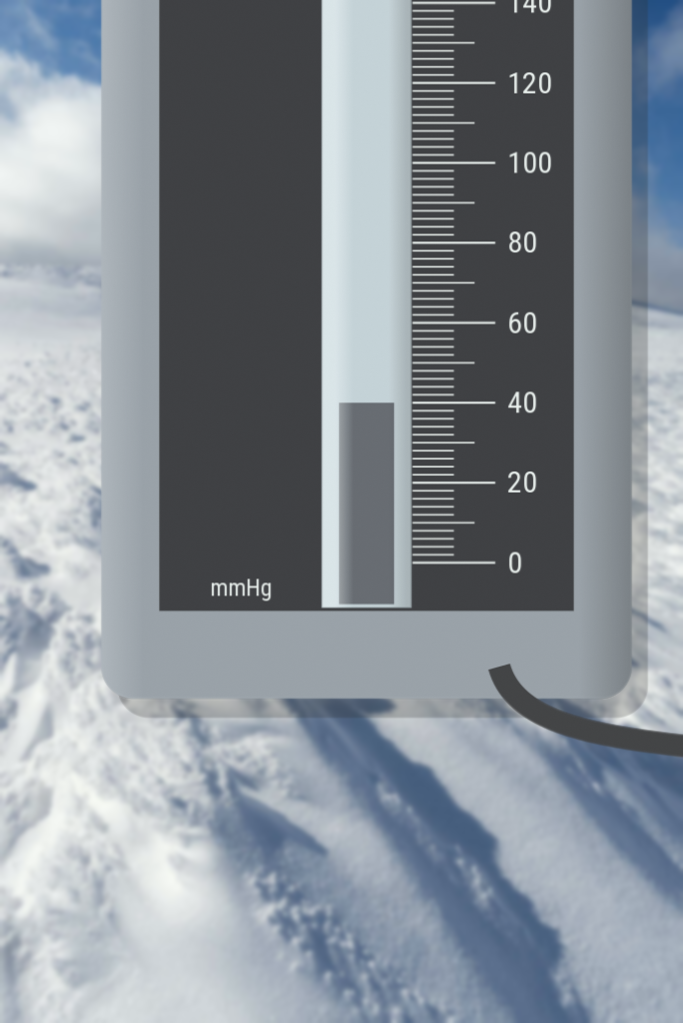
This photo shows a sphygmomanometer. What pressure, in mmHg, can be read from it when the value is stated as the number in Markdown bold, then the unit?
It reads **40** mmHg
